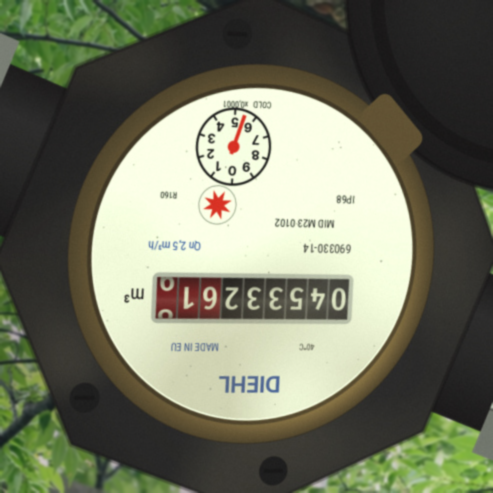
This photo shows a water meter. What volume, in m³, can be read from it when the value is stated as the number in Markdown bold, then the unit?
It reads **45332.6185** m³
